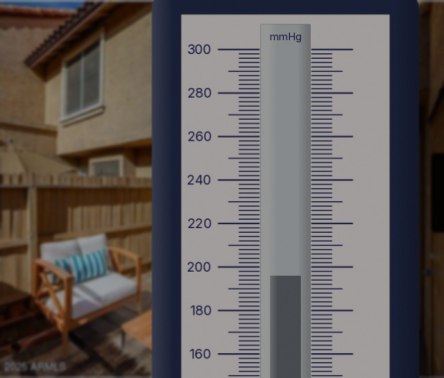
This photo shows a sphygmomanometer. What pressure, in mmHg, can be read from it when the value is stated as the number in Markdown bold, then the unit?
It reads **196** mmHg
